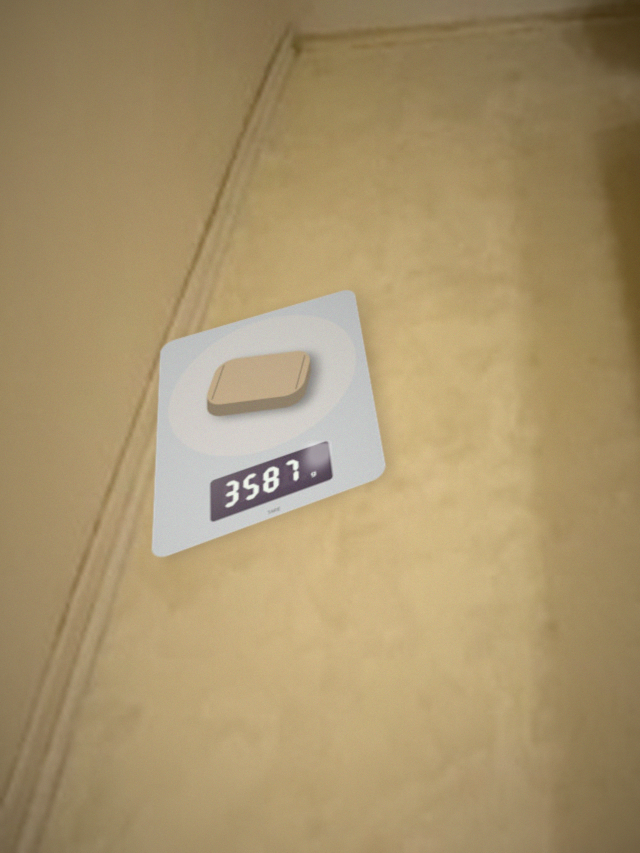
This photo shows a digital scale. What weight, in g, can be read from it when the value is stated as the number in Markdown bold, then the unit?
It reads **3587** g
